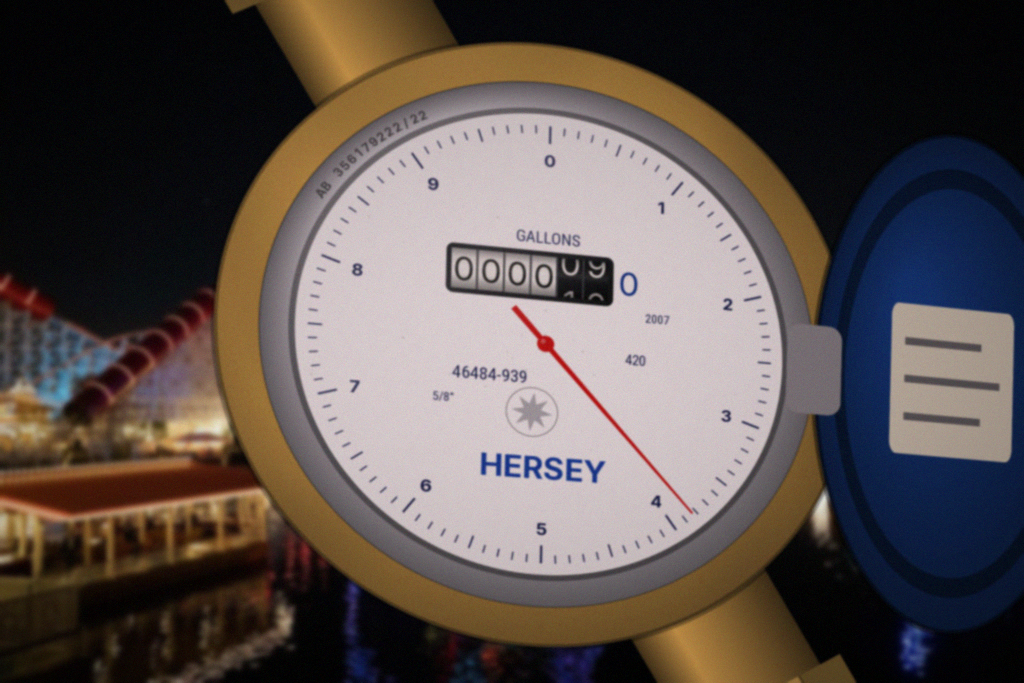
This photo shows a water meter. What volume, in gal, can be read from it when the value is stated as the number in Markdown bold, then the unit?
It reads **93.8** gal
